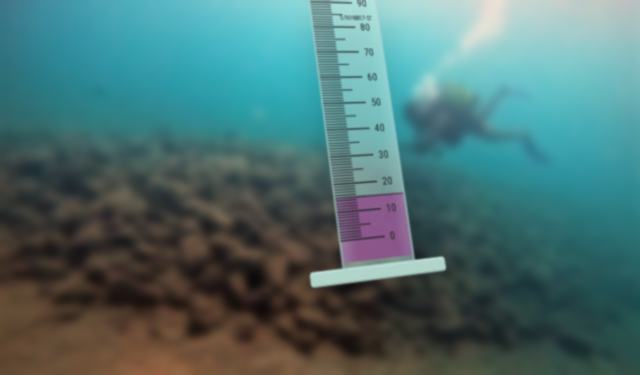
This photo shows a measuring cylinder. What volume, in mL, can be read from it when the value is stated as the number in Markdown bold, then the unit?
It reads **15** mL
